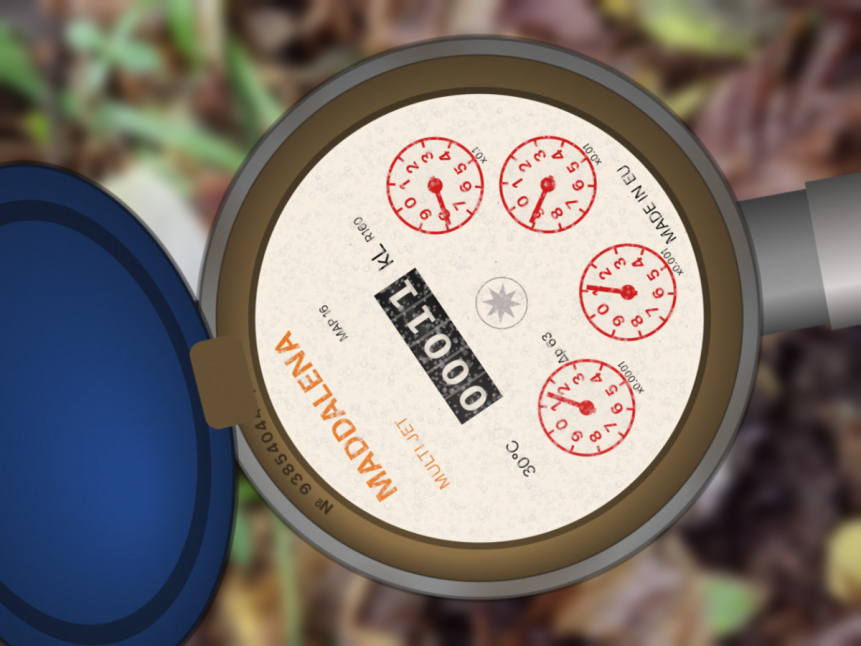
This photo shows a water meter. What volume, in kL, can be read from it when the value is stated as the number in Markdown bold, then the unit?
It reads **11.7911** kL
